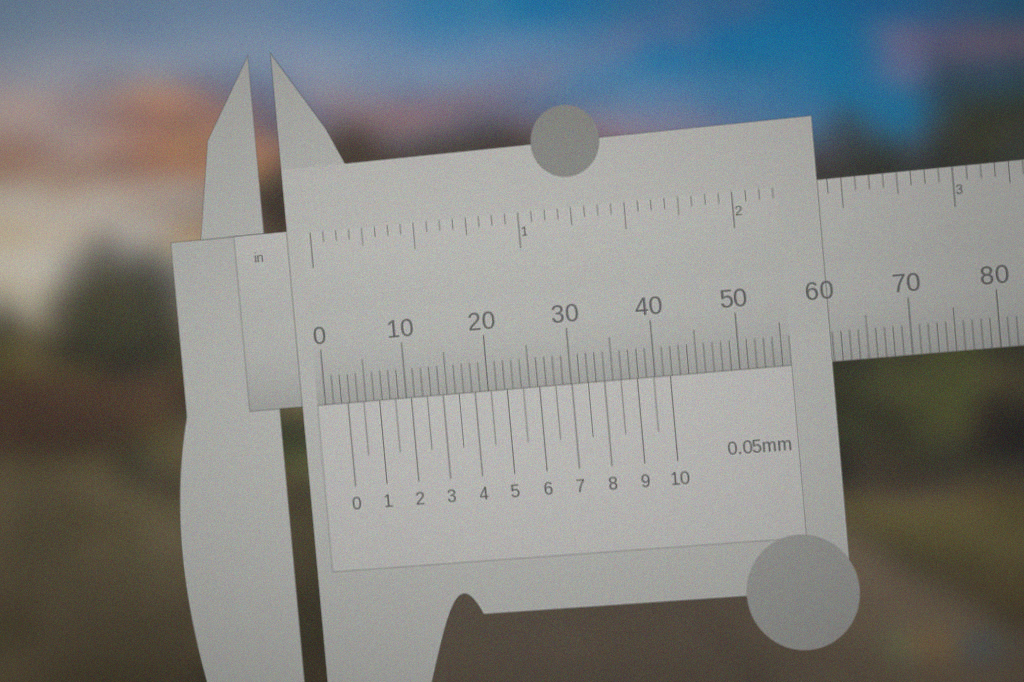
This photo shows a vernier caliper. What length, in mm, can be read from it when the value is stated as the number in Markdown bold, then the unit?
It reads **2.8** mm
